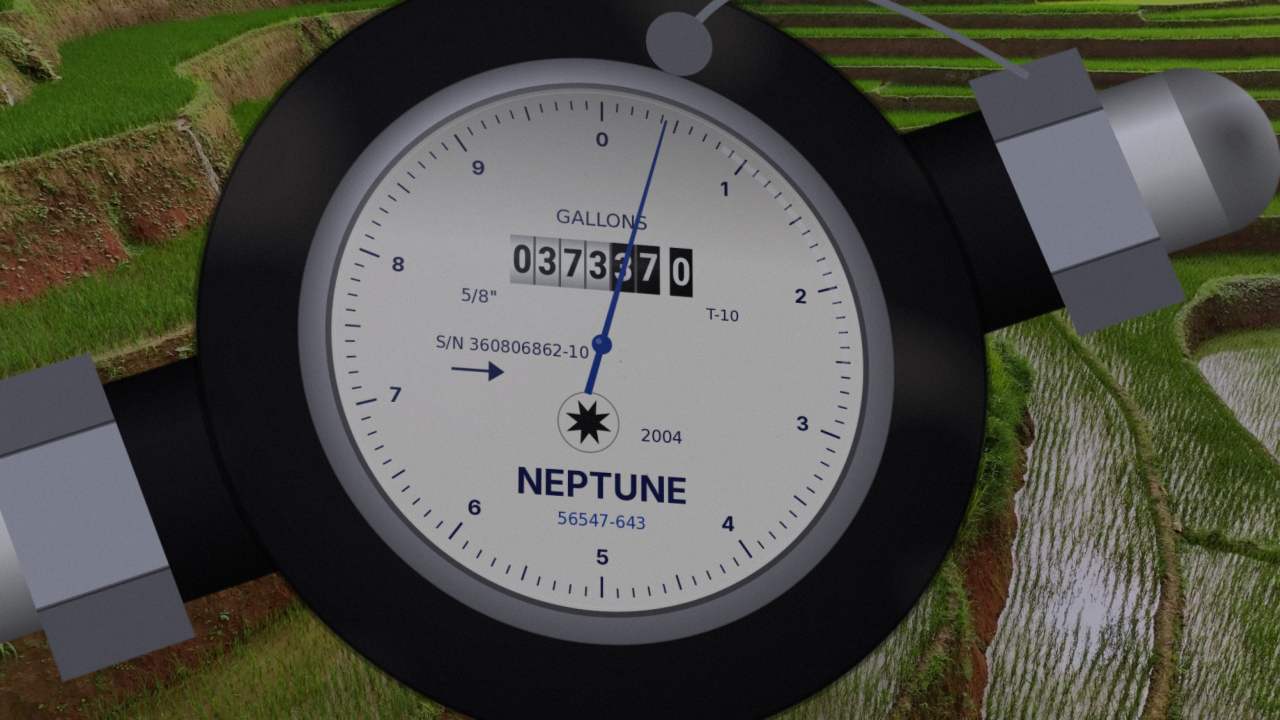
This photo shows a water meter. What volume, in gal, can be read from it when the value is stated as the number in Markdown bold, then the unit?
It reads **373370.4** gal
